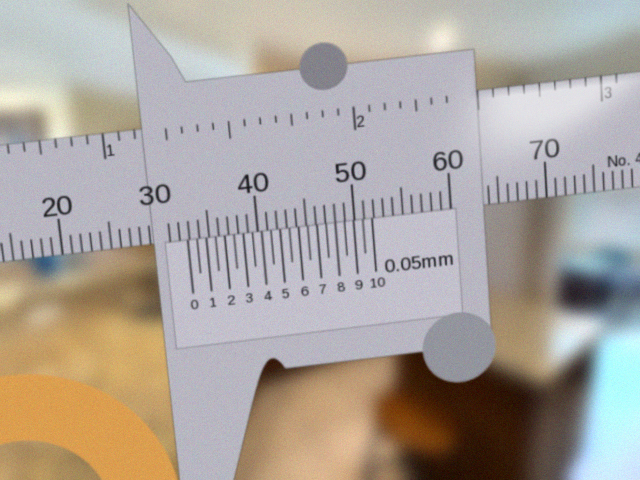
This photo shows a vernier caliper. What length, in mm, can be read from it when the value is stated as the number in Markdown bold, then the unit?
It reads **32.8** mm
